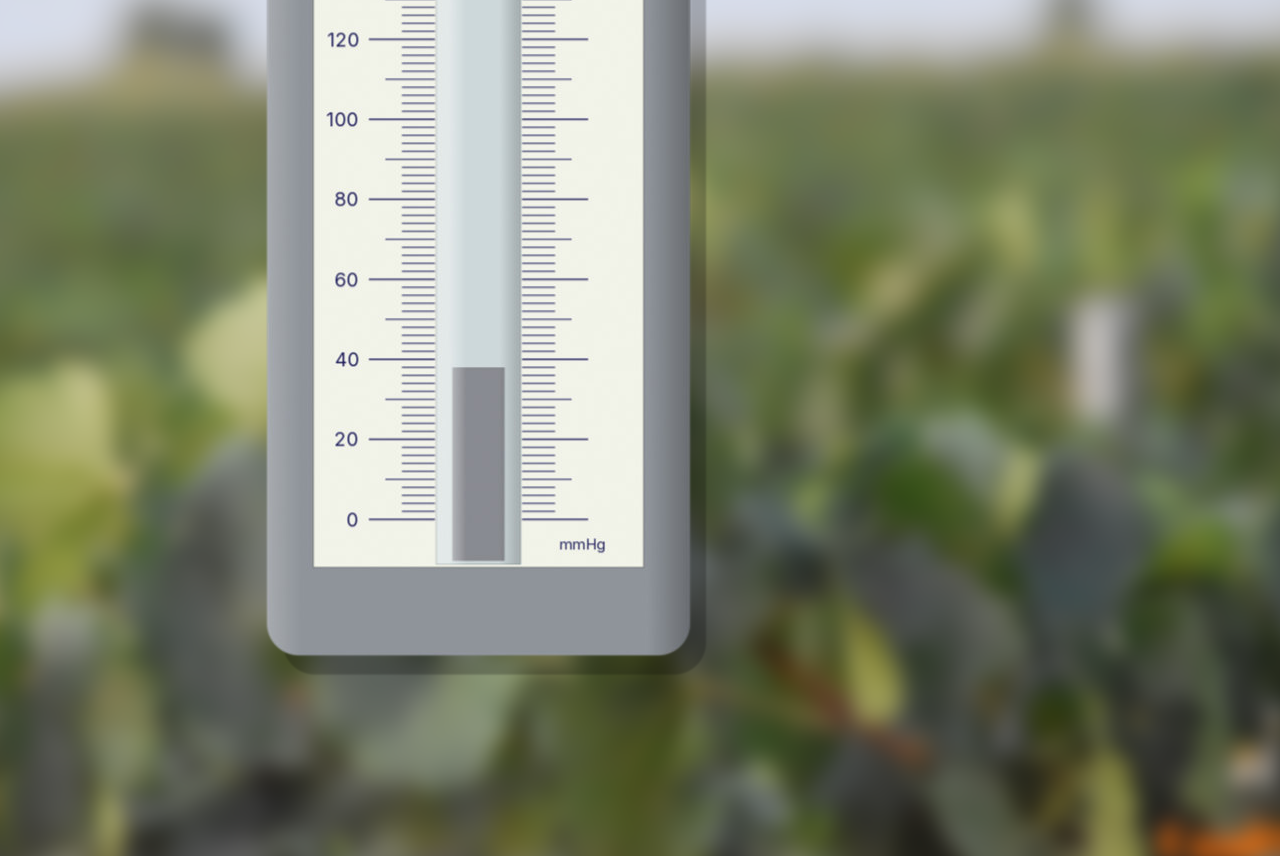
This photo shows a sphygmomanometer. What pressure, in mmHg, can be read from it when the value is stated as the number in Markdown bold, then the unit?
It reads **38** mmHg
